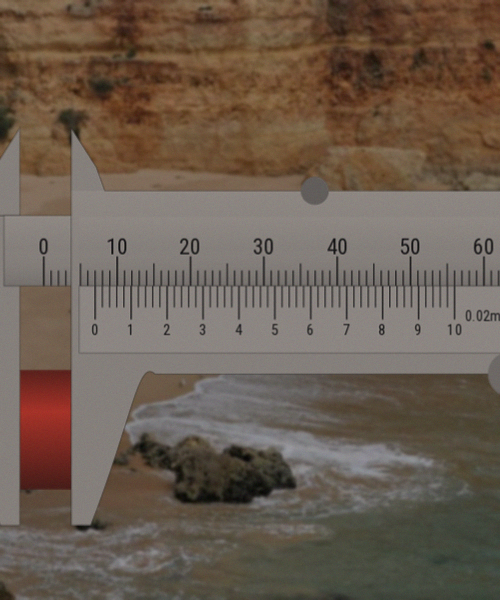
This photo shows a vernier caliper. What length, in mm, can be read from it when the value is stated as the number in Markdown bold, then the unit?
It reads **7.0** mm
